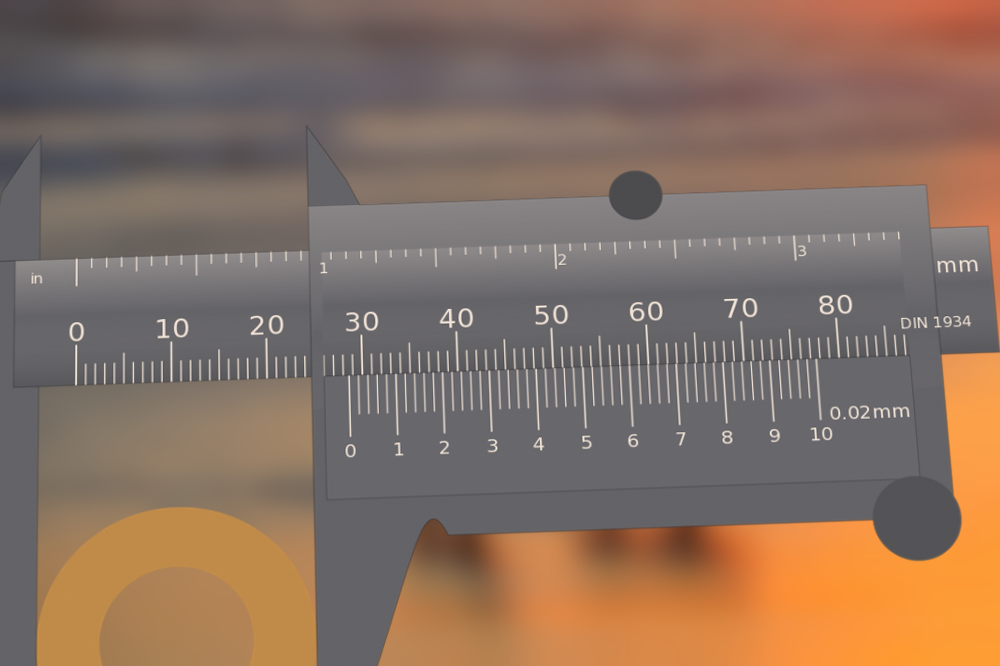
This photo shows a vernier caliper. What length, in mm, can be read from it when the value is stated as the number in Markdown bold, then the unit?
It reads **28.6** mm
